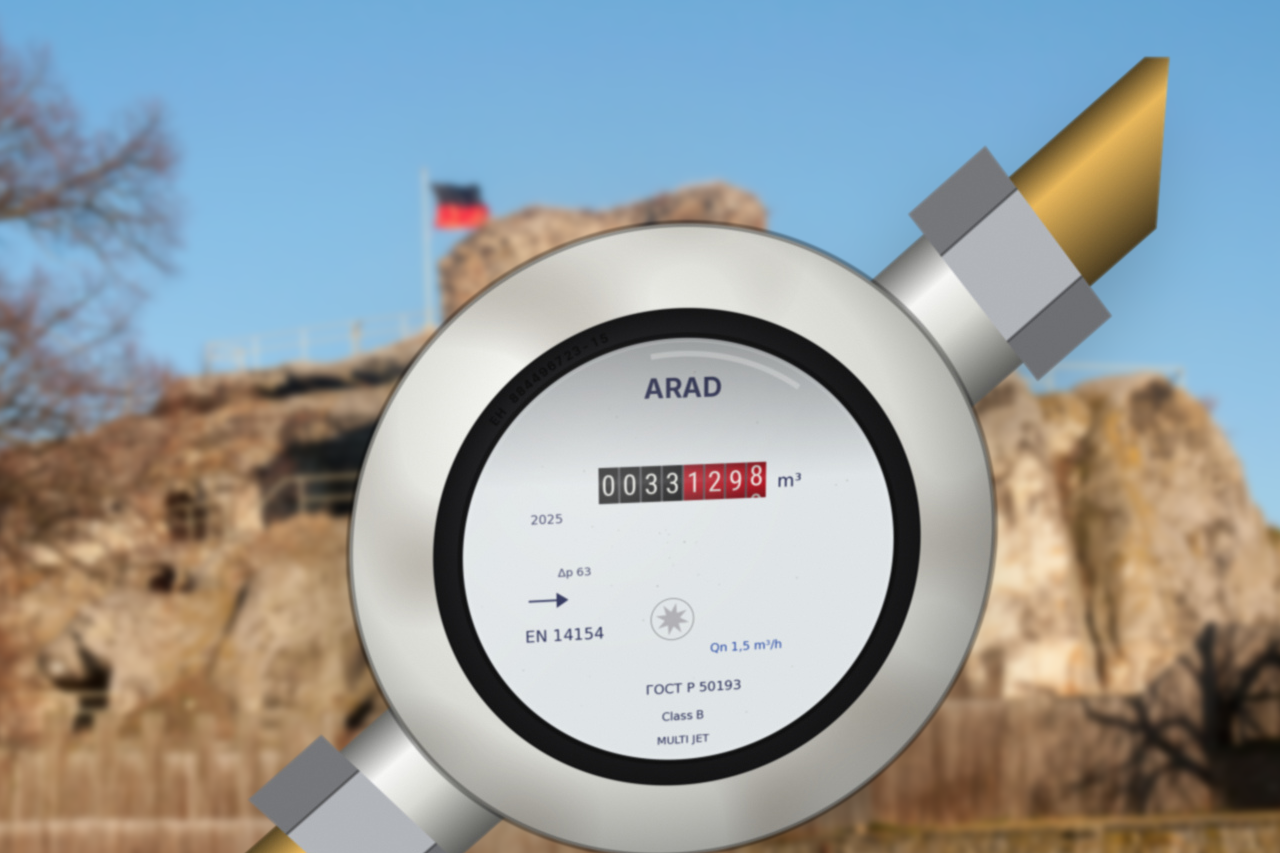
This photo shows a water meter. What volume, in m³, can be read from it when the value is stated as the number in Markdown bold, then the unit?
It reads **33.1298** m³
